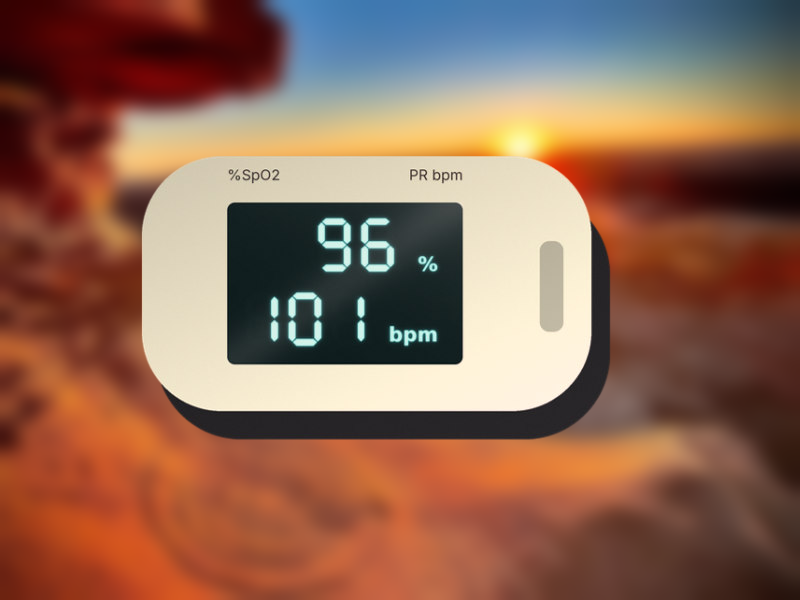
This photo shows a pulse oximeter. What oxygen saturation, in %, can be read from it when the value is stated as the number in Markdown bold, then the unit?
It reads **96** %
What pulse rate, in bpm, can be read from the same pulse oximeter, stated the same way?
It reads **101** bpm
